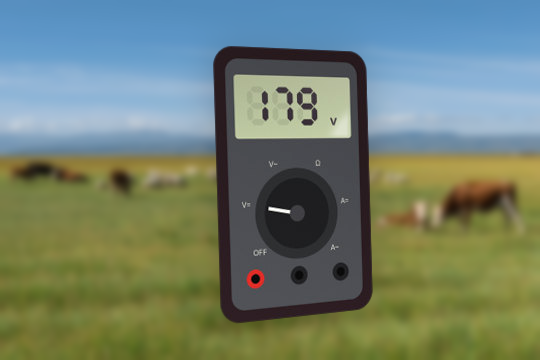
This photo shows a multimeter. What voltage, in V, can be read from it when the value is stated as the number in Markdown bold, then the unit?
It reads **179** V
